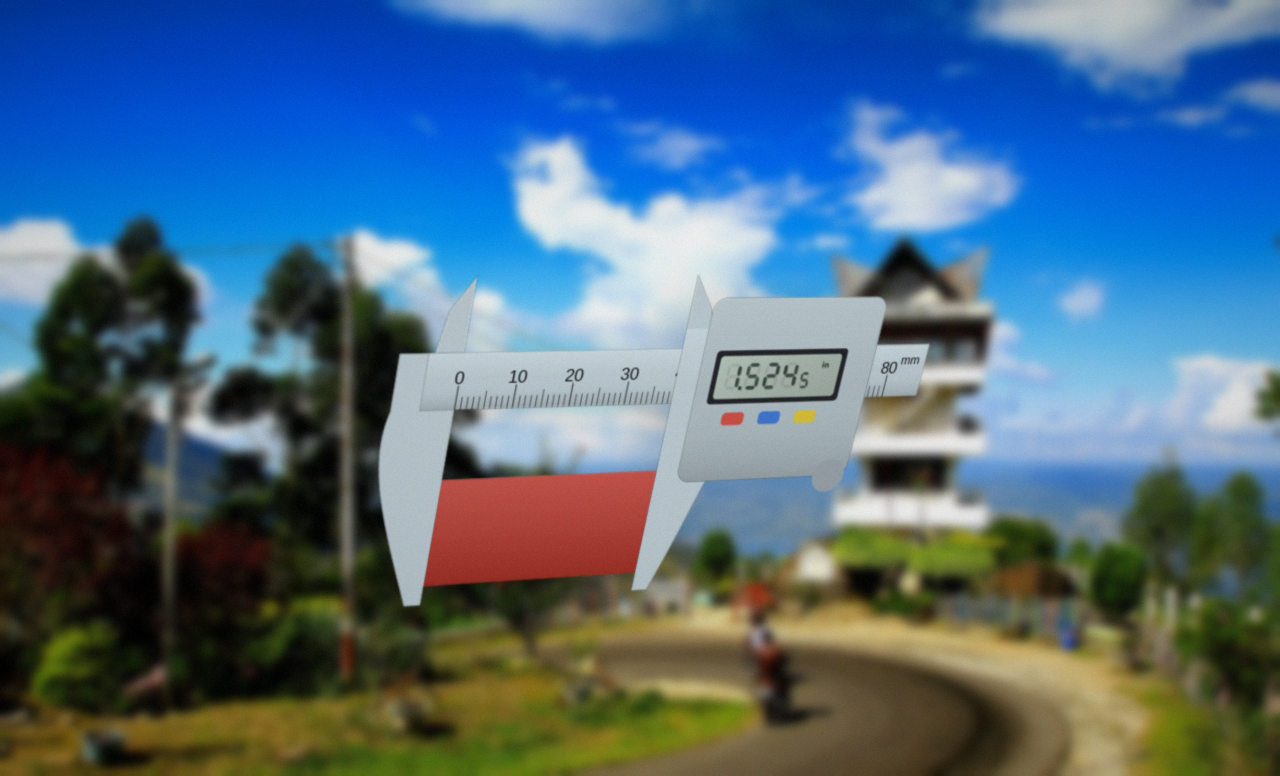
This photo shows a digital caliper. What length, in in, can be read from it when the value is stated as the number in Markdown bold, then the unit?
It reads **1.5245** in
